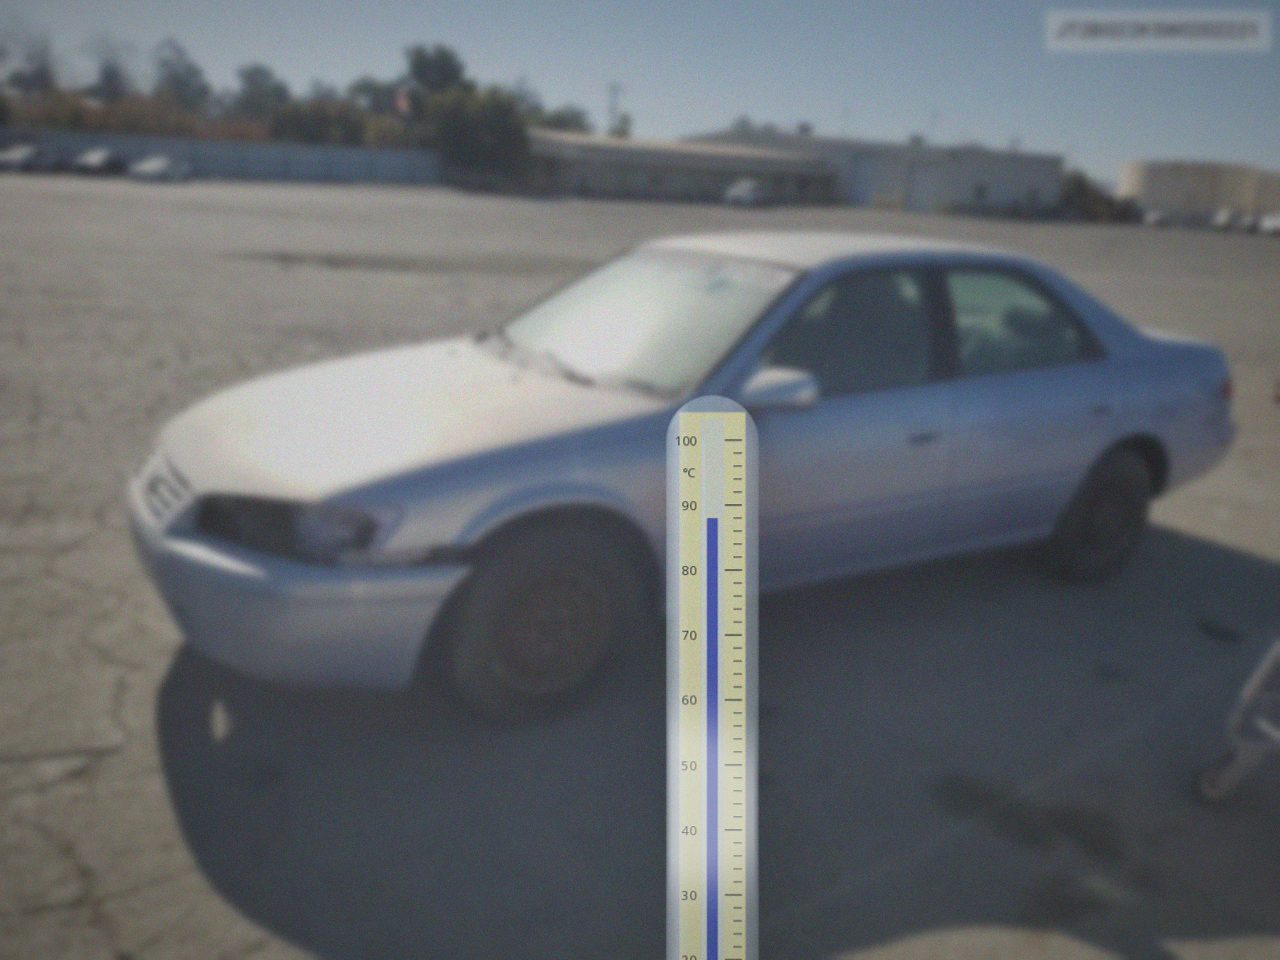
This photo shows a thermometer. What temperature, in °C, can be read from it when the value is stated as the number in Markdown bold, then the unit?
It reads **88** °C
